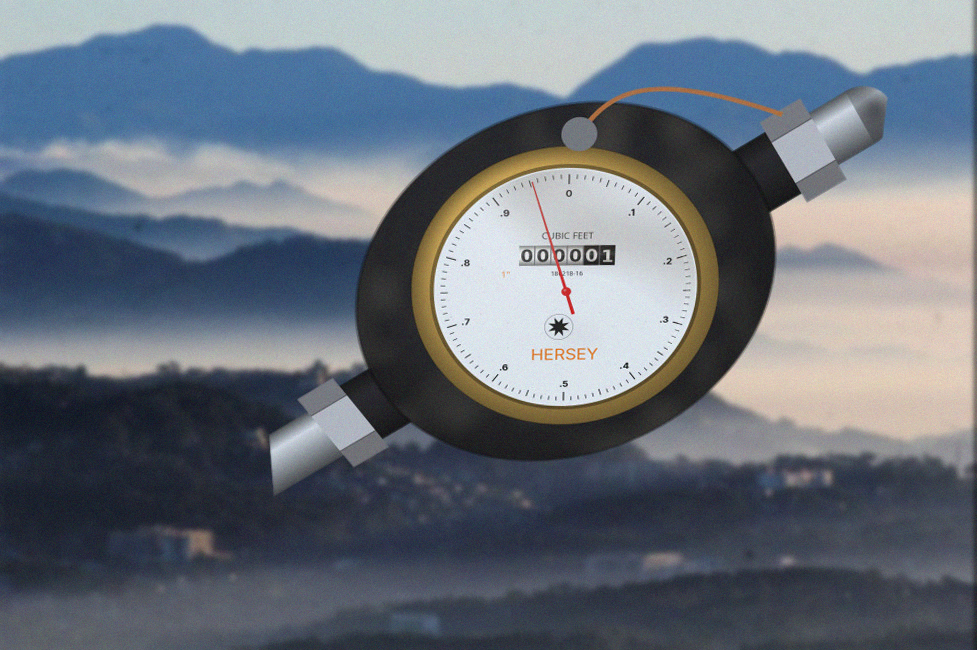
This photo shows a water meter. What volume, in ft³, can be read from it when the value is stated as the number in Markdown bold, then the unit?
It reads **0.95** ft³
